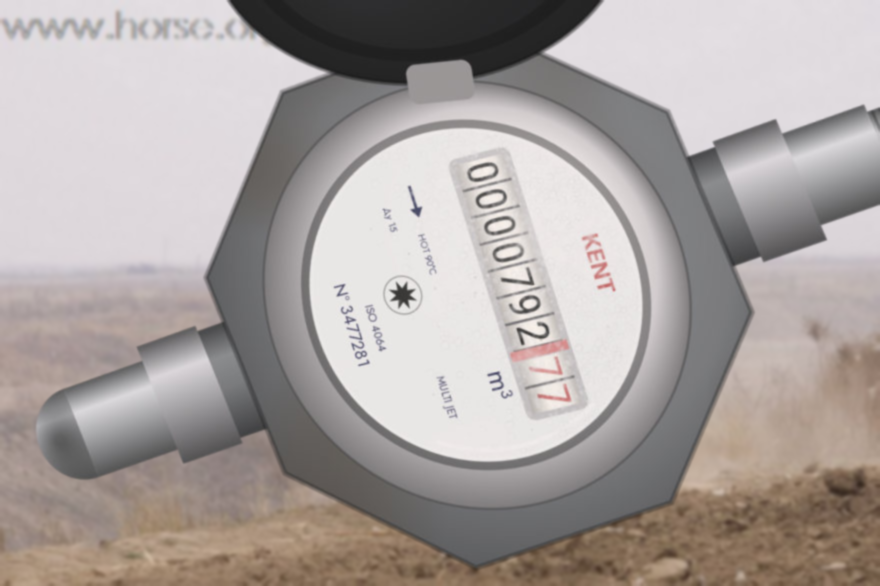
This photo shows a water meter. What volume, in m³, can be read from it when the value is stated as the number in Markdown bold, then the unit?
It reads **792.77** m³
